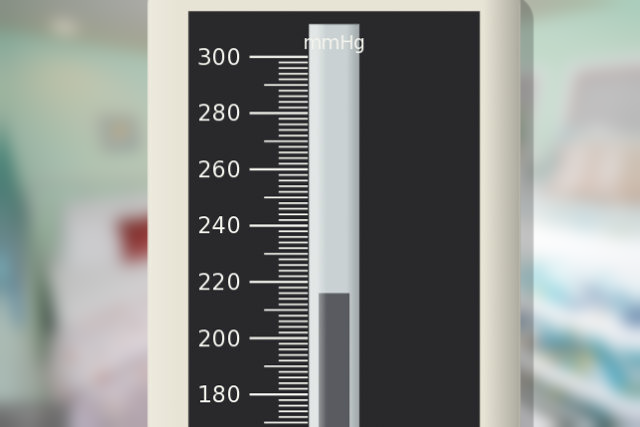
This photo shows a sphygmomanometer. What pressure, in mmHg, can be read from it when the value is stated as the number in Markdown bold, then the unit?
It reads **216** mmHg
